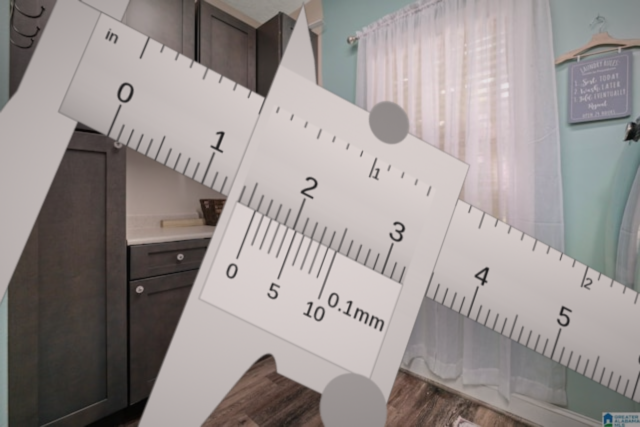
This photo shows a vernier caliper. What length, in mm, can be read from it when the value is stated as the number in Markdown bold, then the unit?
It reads **15.8** mm
